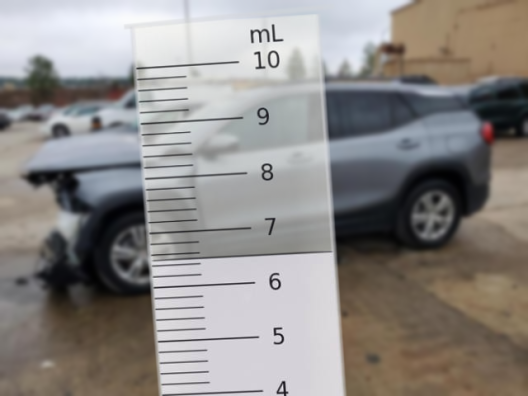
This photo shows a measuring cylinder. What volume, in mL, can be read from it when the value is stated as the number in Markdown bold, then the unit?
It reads **6.5** mL
